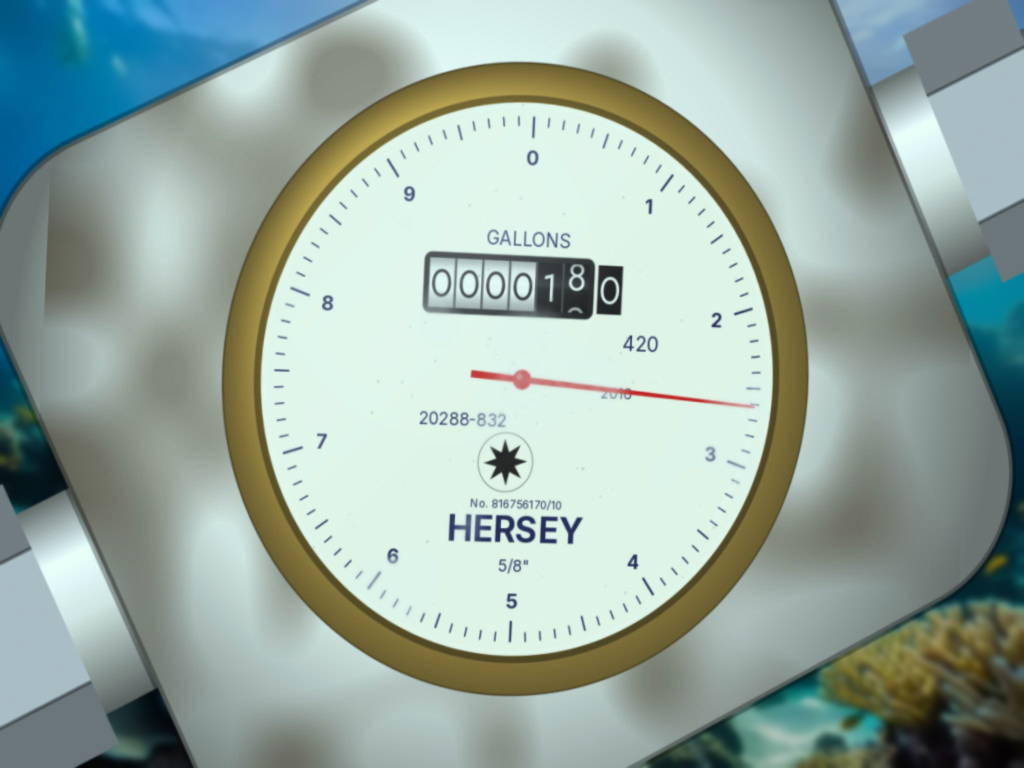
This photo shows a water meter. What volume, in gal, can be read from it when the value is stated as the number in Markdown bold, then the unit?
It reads **182.6** gal
